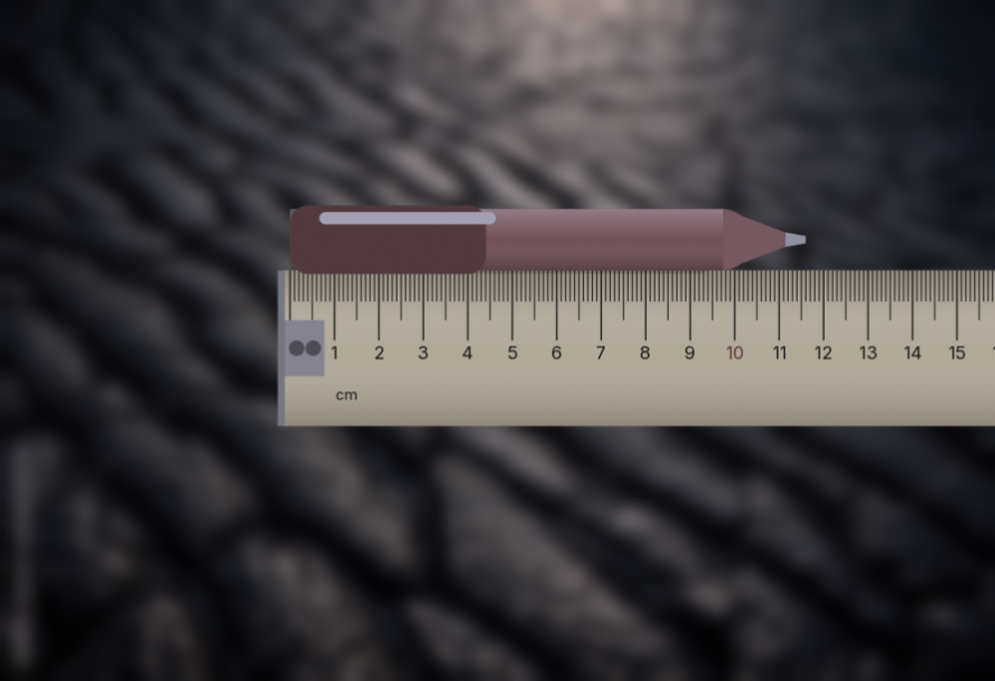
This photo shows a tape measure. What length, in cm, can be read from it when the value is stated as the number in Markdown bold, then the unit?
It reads **11.6** cm
